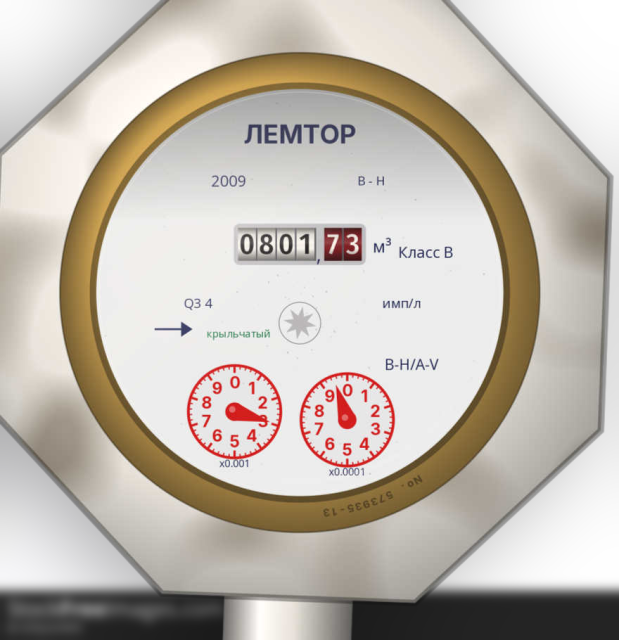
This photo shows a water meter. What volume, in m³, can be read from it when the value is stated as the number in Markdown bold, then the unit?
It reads **801.7329** m³
